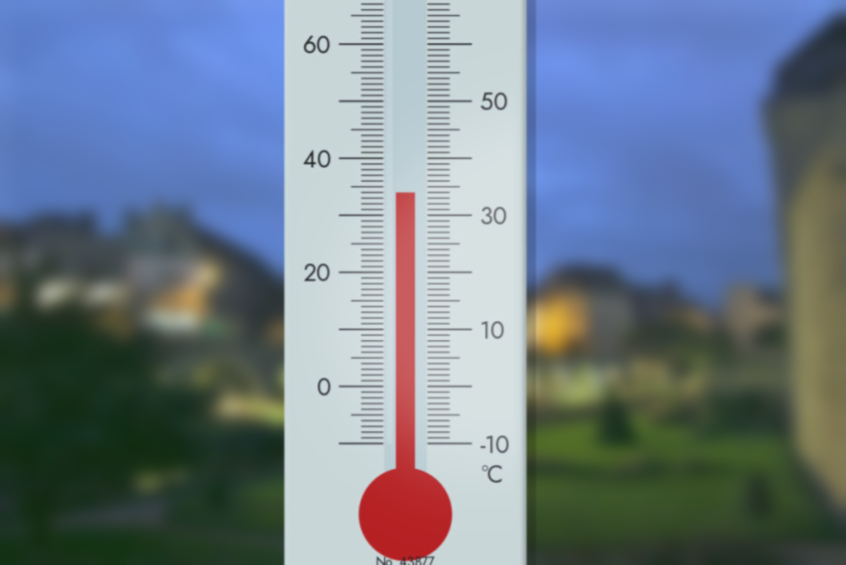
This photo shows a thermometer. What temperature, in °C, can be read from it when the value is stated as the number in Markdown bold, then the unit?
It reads **34** °C
